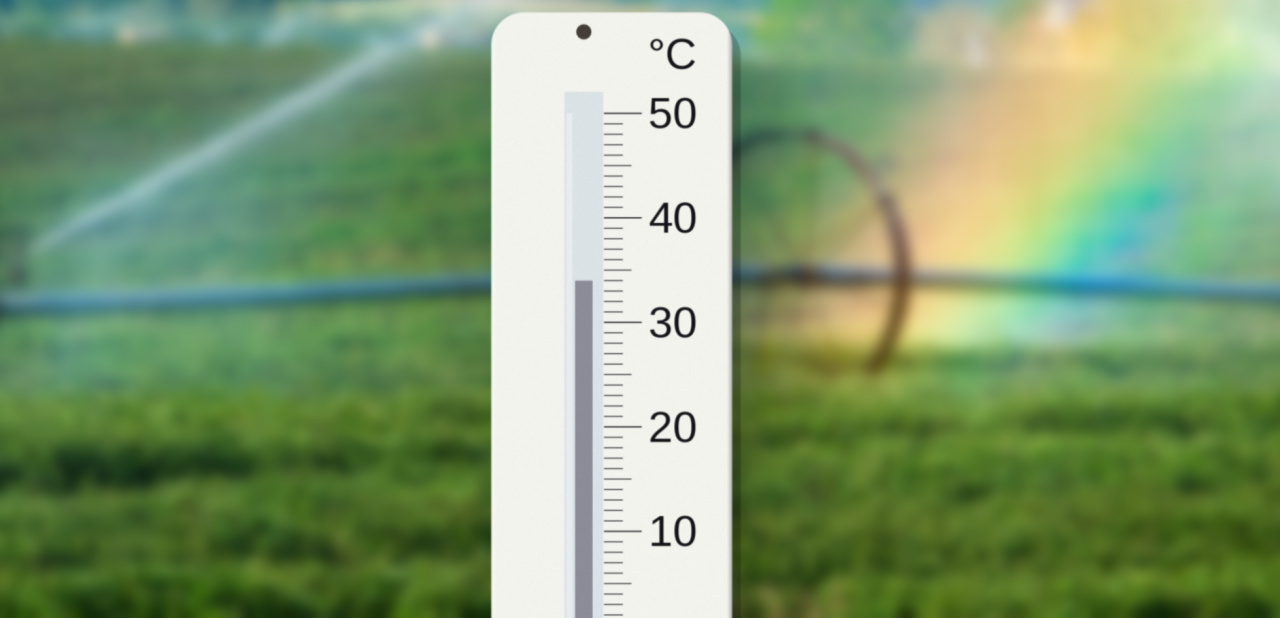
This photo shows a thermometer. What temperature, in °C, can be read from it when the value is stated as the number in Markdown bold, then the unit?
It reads **34** °C
